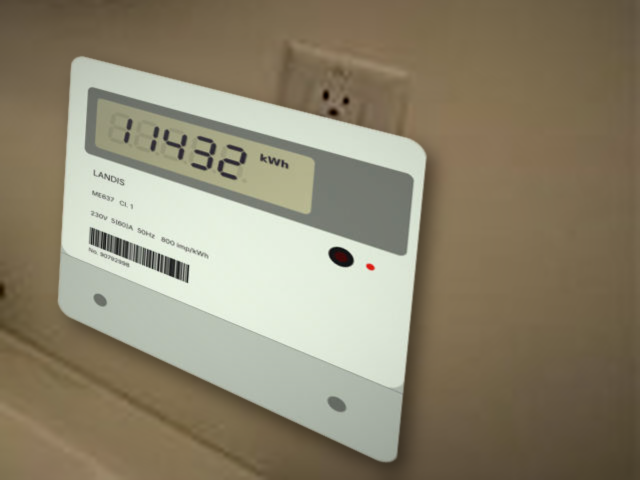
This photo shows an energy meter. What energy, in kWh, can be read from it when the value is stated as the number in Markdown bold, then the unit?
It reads **11432** kWh
